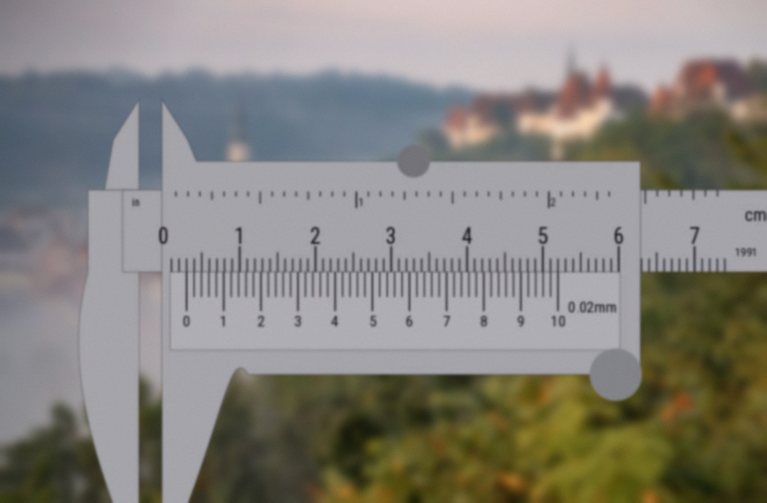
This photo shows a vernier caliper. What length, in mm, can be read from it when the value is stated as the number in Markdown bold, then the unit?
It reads **3.0** mm
